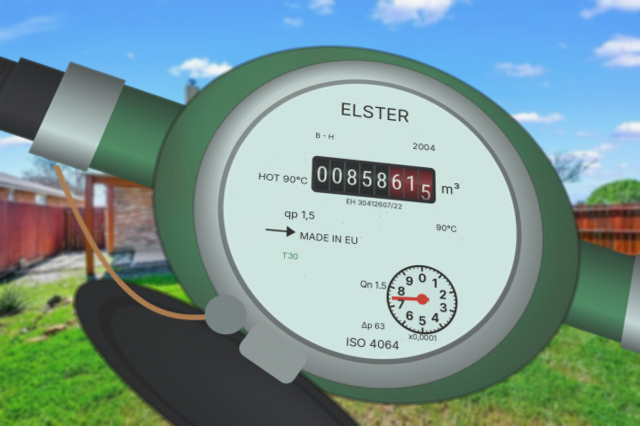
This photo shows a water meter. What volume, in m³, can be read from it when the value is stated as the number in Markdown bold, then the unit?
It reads **858.6147** m³
